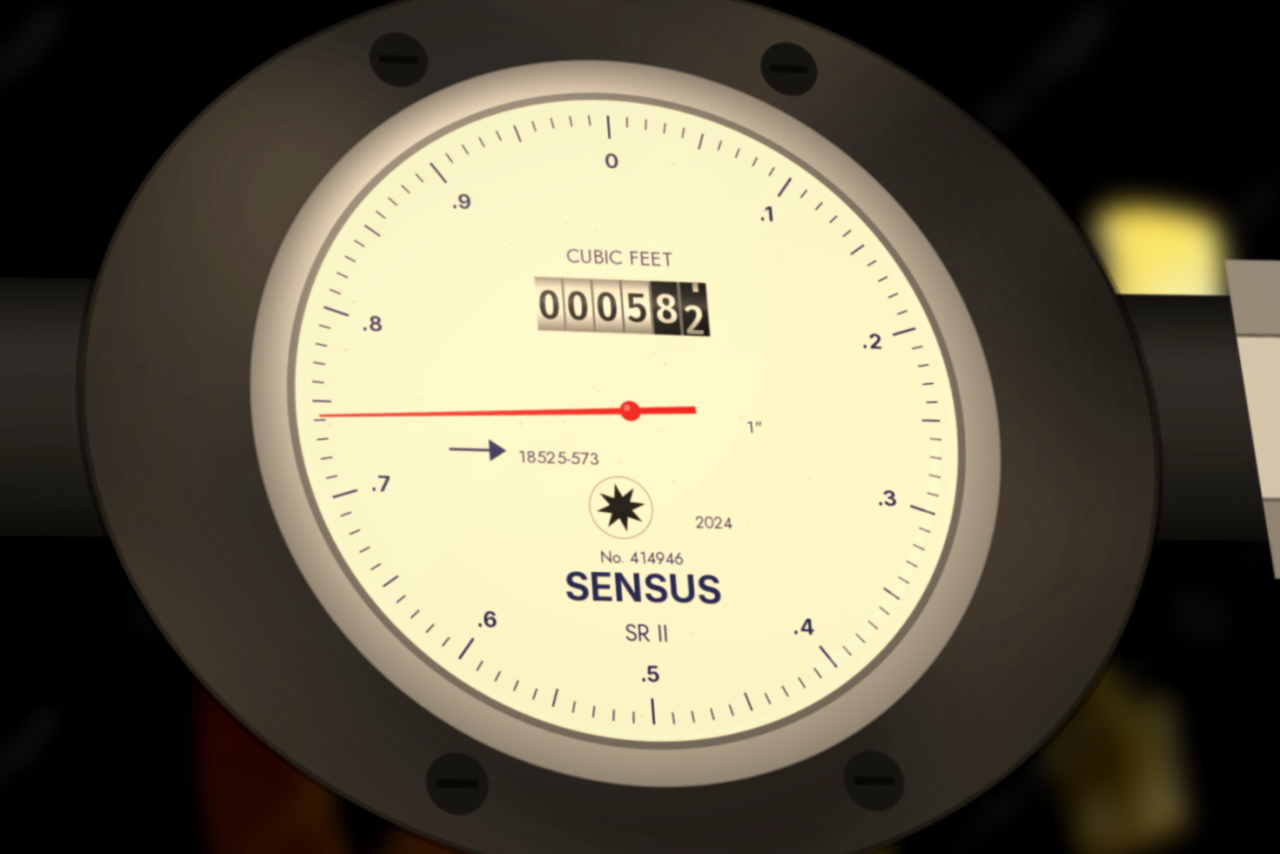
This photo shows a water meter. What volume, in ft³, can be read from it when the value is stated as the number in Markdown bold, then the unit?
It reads **581.74** ft³
